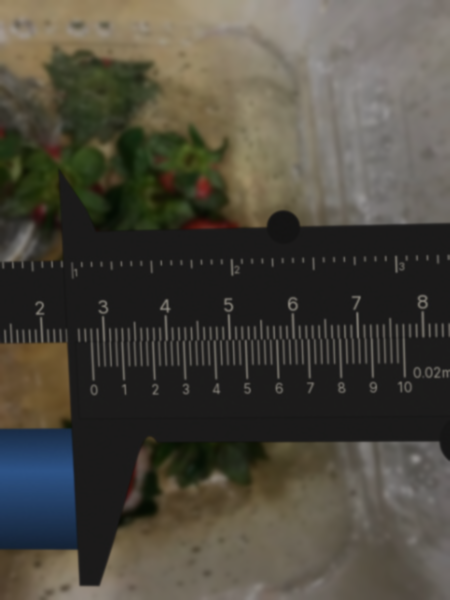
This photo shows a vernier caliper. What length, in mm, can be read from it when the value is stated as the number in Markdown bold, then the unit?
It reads **28.0** mm
